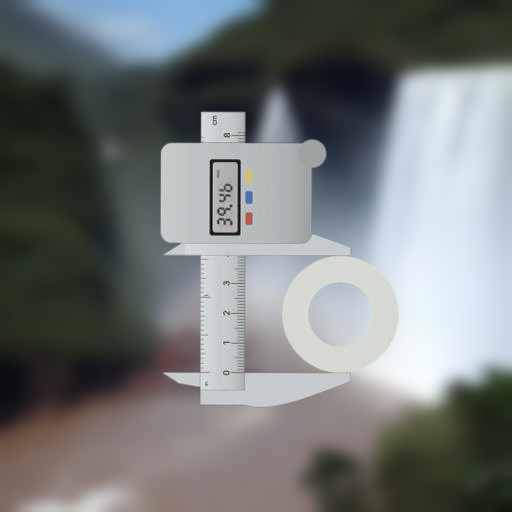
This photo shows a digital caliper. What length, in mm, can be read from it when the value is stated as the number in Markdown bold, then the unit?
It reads **39.46** mm
